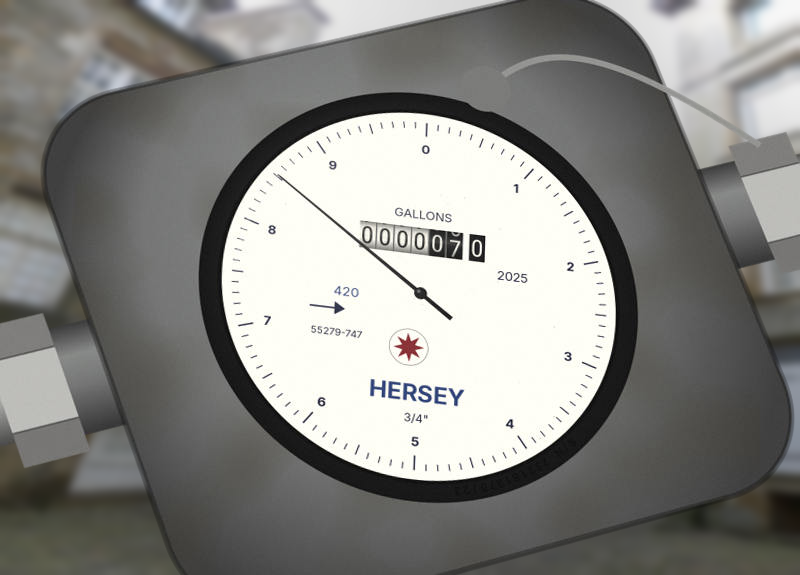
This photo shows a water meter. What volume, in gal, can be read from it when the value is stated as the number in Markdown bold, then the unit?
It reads **68.5** gal
